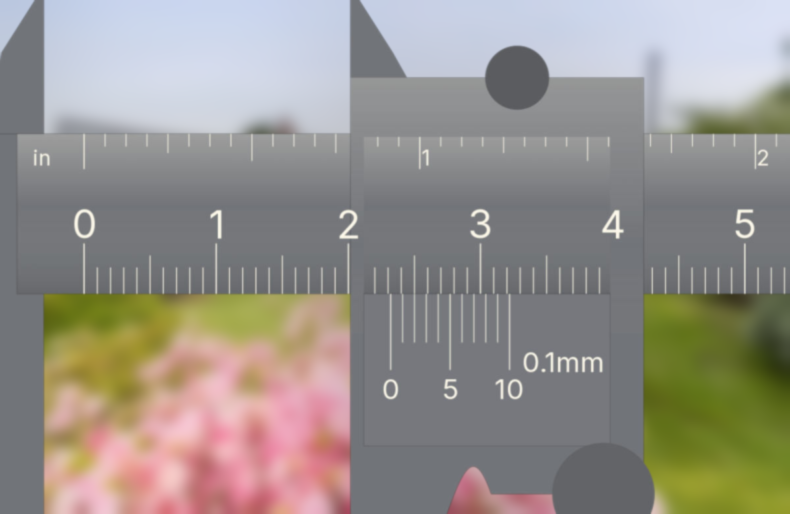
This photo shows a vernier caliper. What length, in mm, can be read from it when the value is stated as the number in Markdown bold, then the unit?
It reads **23.2** mm
